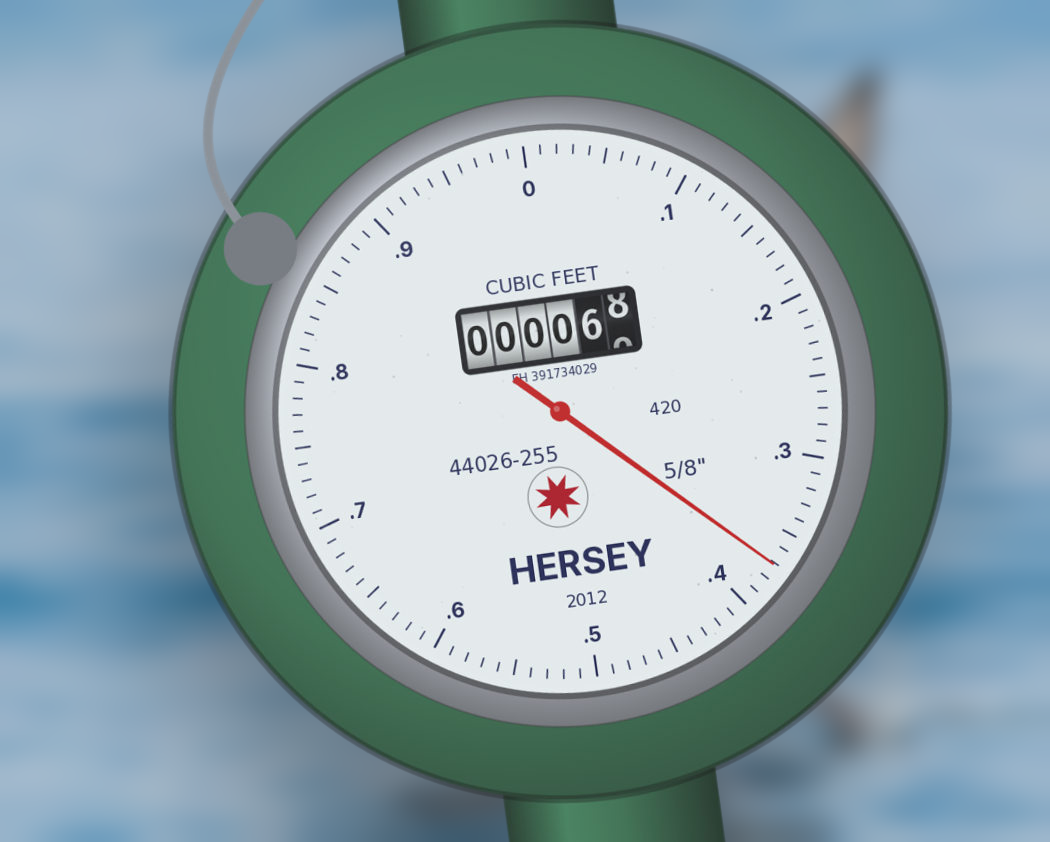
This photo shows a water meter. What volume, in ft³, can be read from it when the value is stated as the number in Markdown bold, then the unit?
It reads **68.37** ft³
